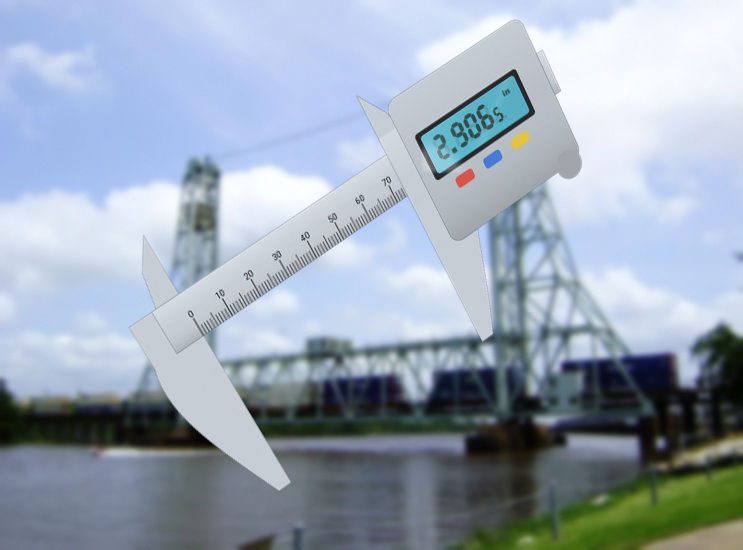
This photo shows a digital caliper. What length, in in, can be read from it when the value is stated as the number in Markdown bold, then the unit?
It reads **2.9065** in
